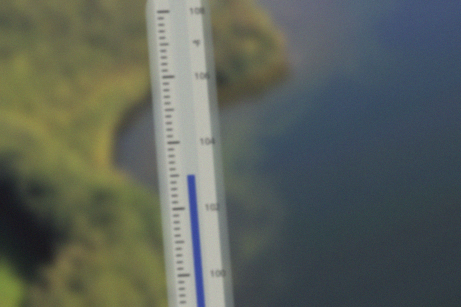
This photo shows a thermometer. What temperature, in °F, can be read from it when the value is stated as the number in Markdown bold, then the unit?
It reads **103** °F
